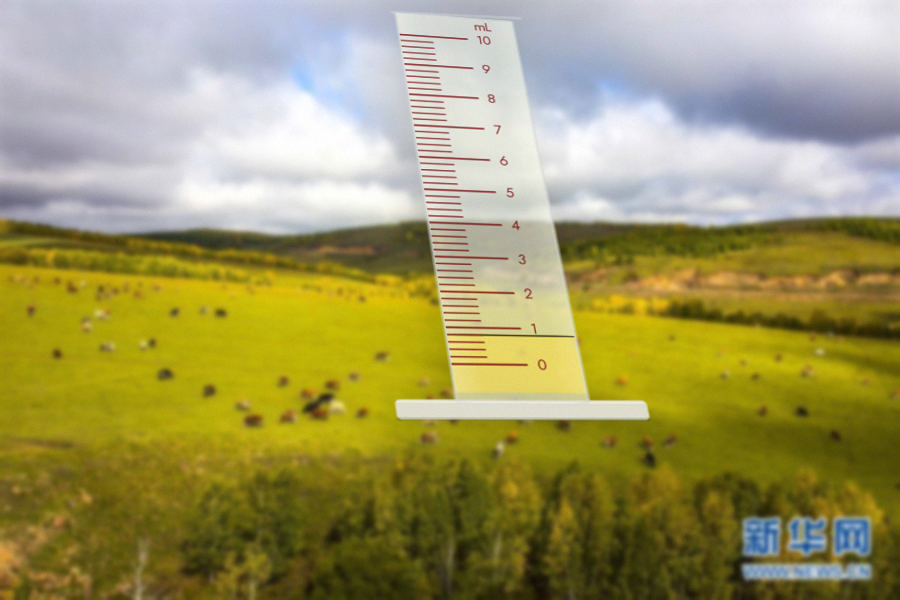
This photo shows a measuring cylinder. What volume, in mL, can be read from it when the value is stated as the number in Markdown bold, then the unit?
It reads **0.8** mL
